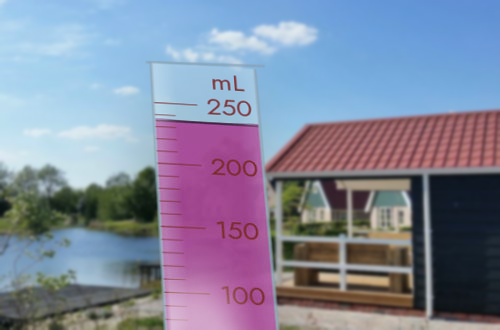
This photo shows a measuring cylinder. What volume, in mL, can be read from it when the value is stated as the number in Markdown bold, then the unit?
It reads **235** mL
